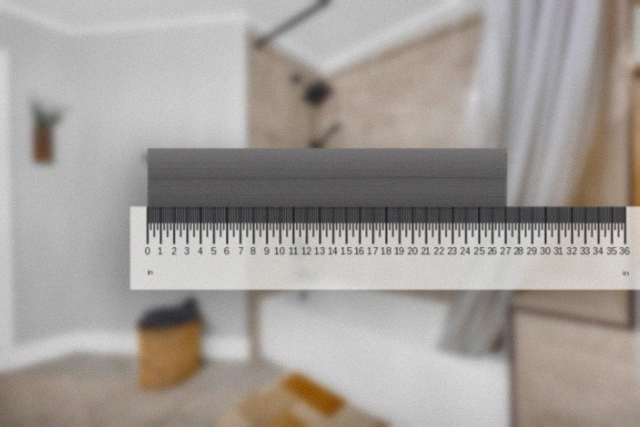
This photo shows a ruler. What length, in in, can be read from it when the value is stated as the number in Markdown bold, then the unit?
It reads **27** in
